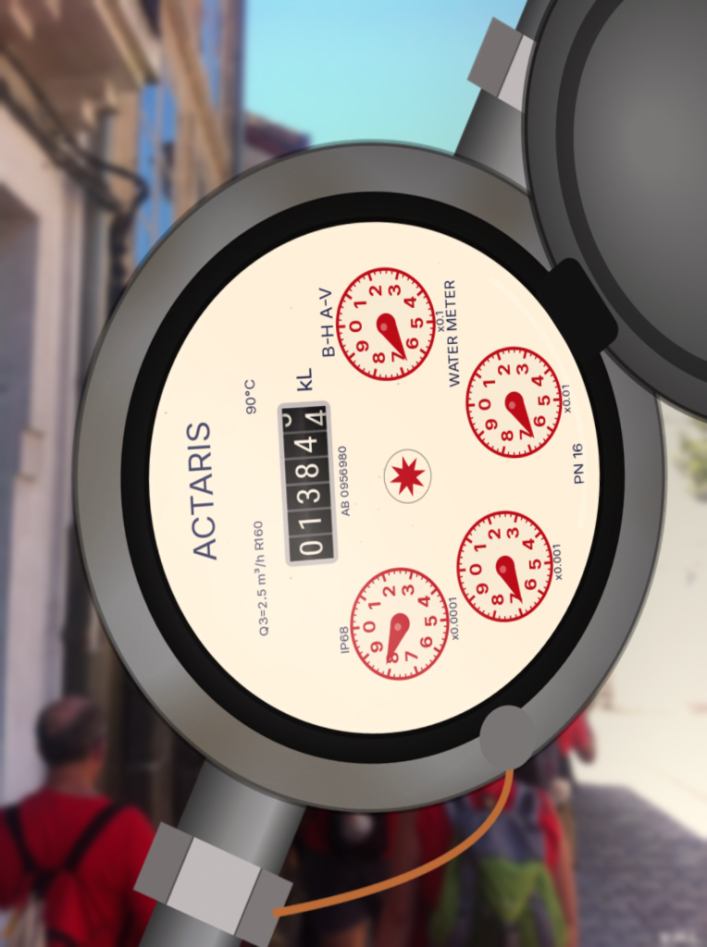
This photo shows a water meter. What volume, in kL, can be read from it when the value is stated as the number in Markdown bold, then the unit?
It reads **13843.6668** kL
